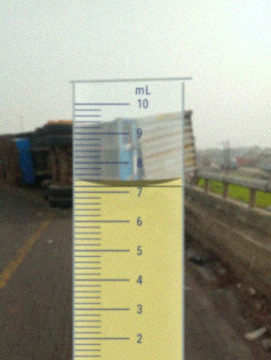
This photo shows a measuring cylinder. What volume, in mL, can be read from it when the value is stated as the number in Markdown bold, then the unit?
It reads **7.2** mL
